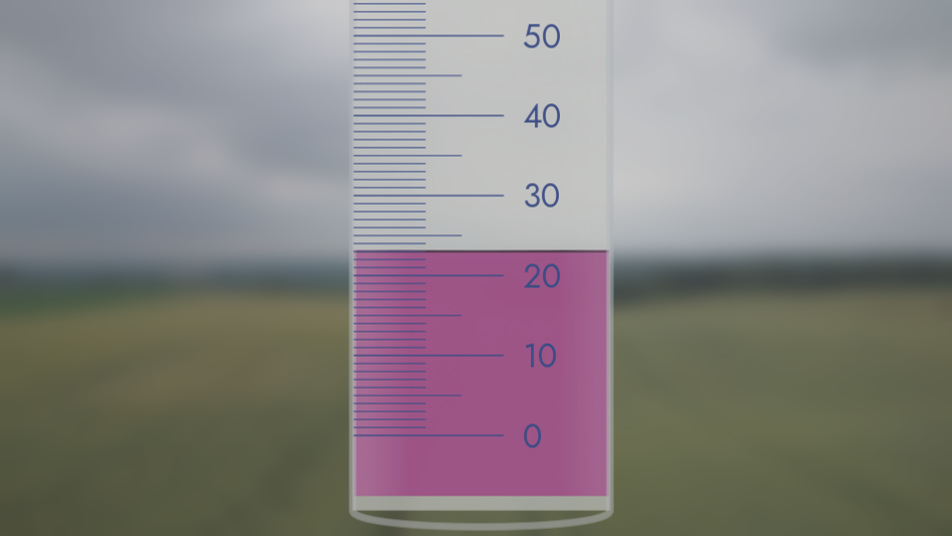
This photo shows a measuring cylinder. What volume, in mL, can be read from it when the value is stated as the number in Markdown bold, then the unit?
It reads **23** mL
